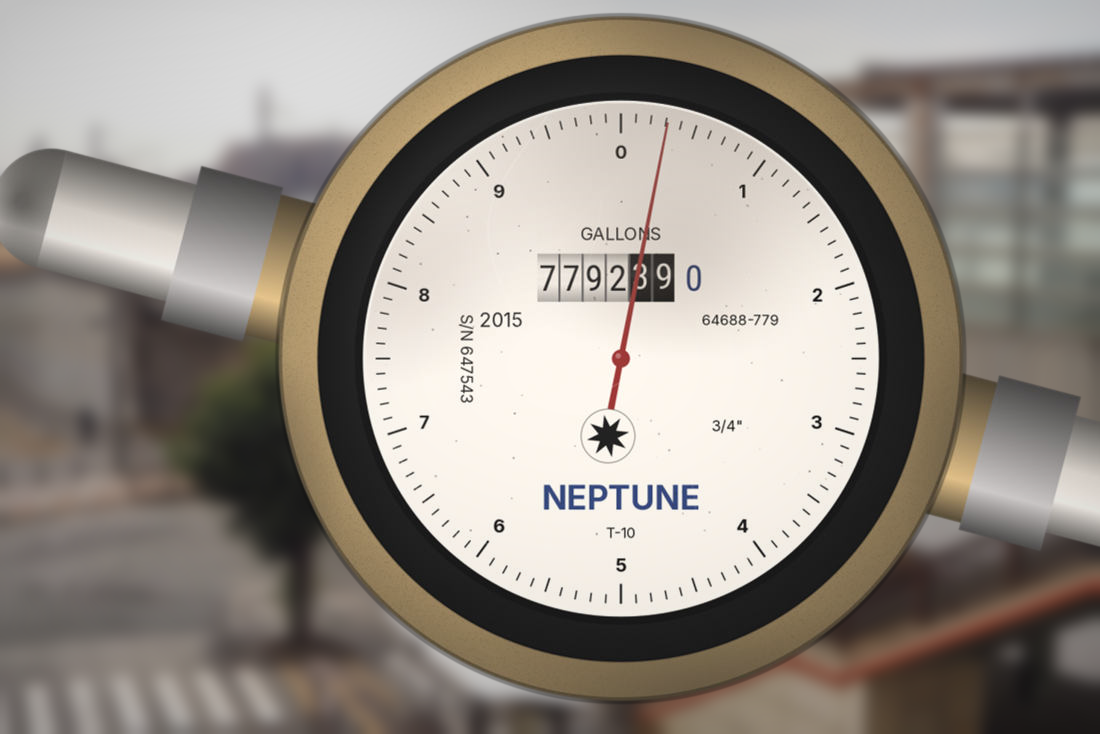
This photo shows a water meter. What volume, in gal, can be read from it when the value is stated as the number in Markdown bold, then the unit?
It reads **7792390.3** gal
